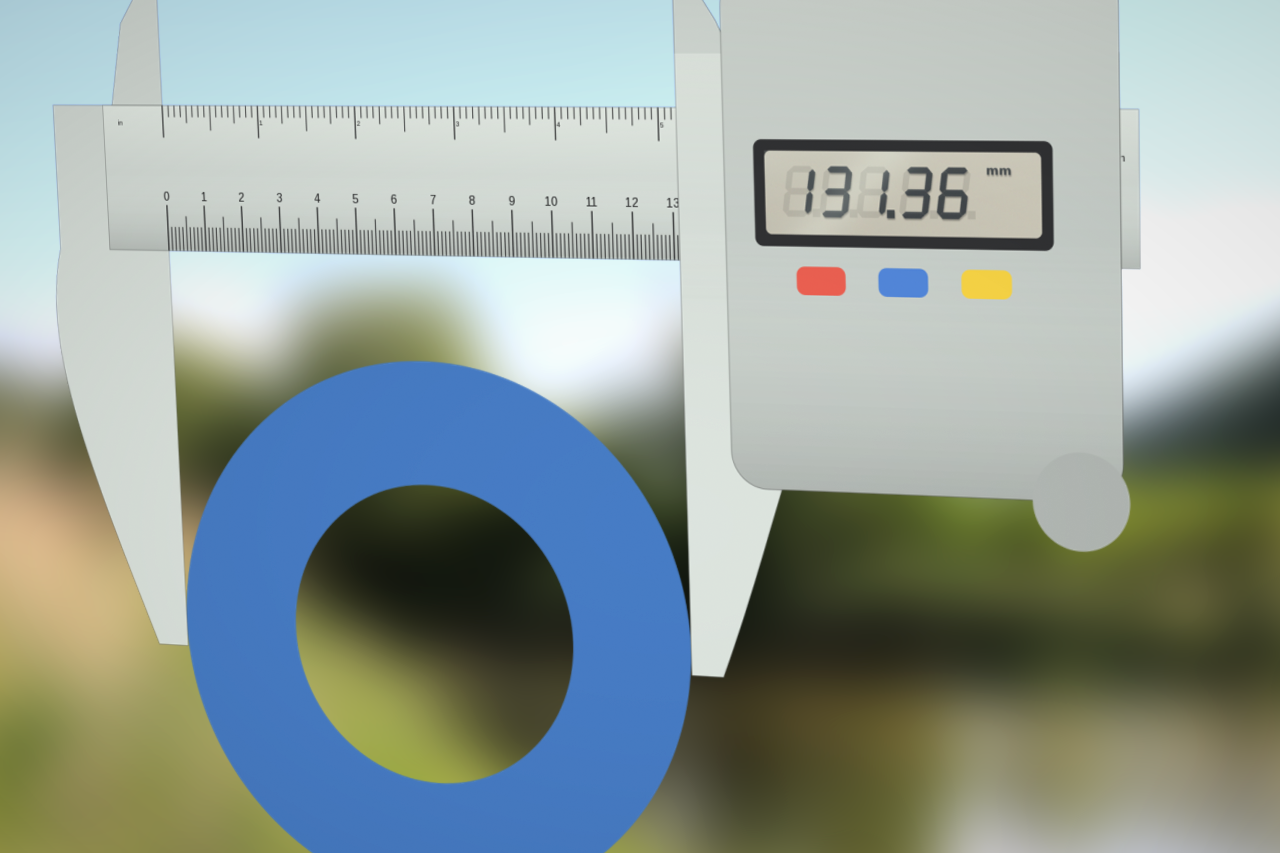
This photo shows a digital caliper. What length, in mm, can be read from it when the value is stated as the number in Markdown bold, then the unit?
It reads **131.36** mm
